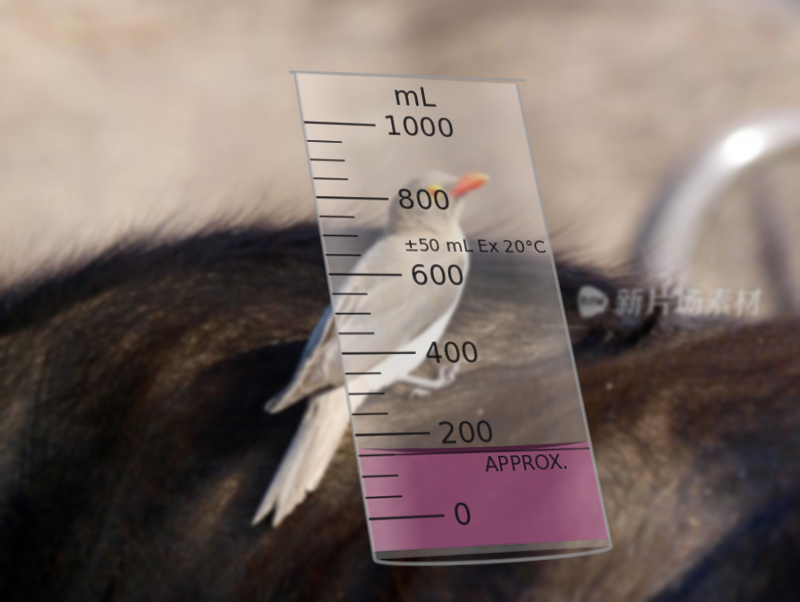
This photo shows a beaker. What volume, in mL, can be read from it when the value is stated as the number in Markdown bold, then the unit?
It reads **150** mL
